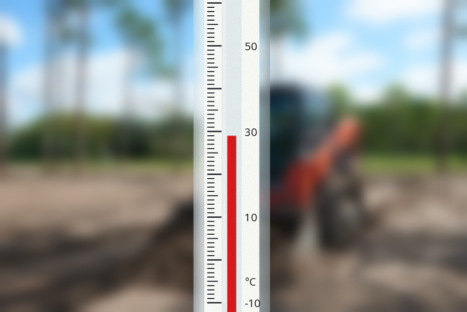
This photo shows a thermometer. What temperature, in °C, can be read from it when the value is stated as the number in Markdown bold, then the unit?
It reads **29** °C
